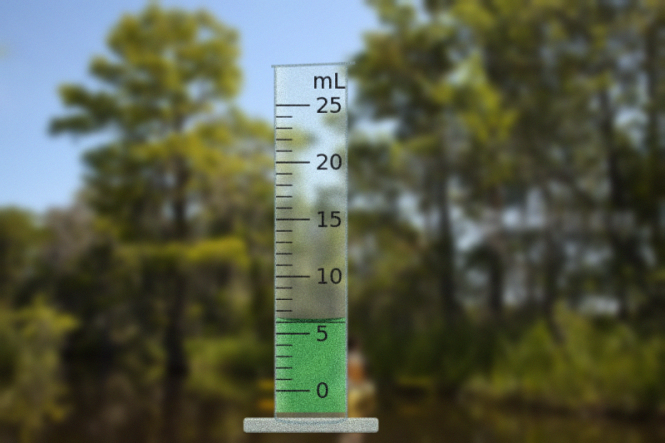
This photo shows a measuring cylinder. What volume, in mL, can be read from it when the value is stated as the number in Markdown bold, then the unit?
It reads **6** mL
